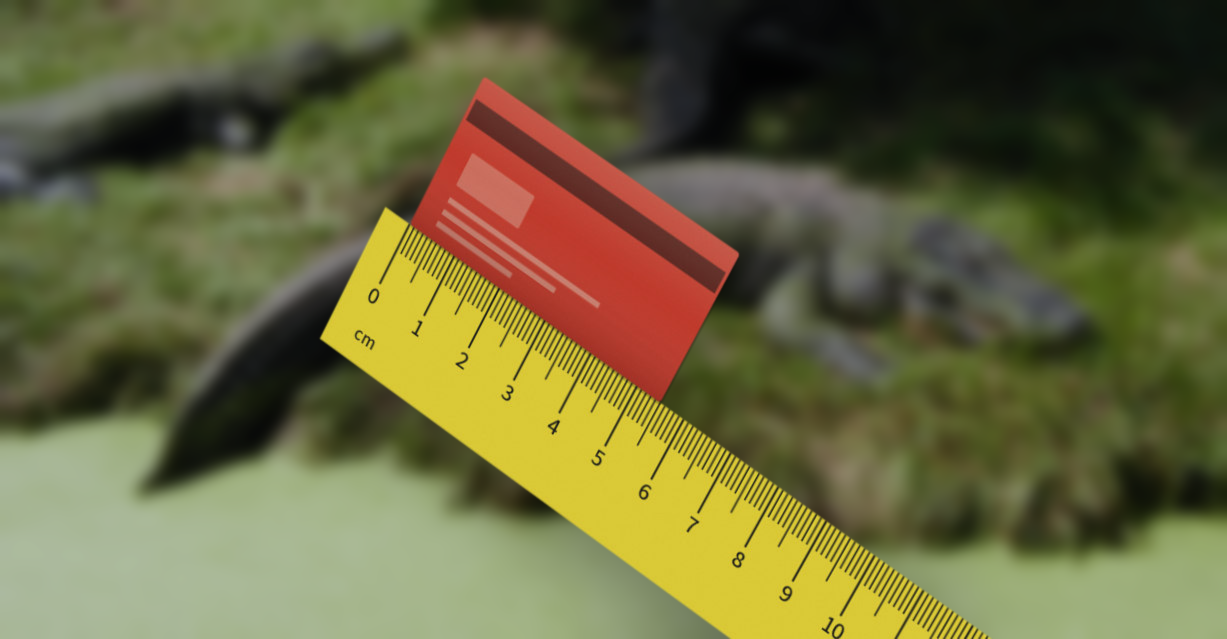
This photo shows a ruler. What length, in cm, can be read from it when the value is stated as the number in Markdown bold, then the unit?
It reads **5.5** cm
